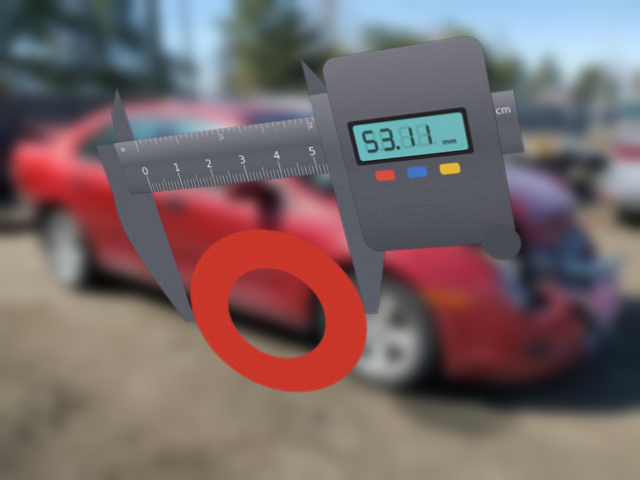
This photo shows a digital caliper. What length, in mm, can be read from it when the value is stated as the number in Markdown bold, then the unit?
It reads **53.11** mm
